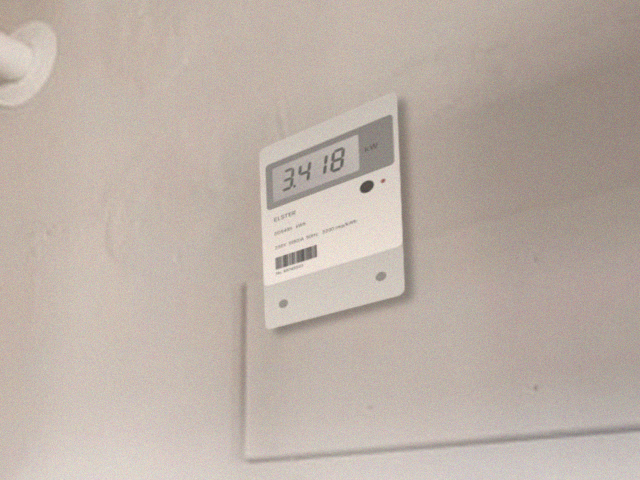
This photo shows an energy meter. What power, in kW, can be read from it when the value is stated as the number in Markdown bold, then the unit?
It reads **3.418** kW
